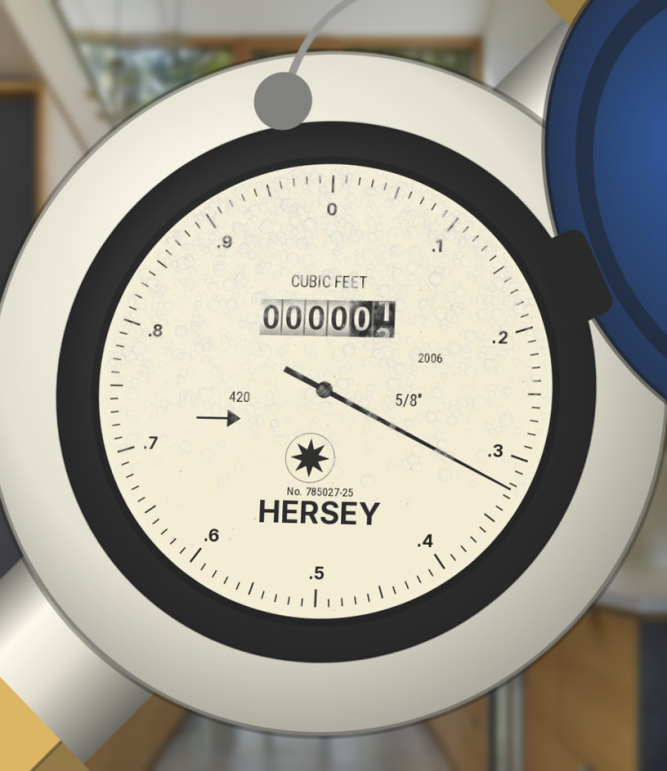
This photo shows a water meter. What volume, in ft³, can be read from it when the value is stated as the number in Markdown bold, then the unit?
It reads **1.32** ft³
